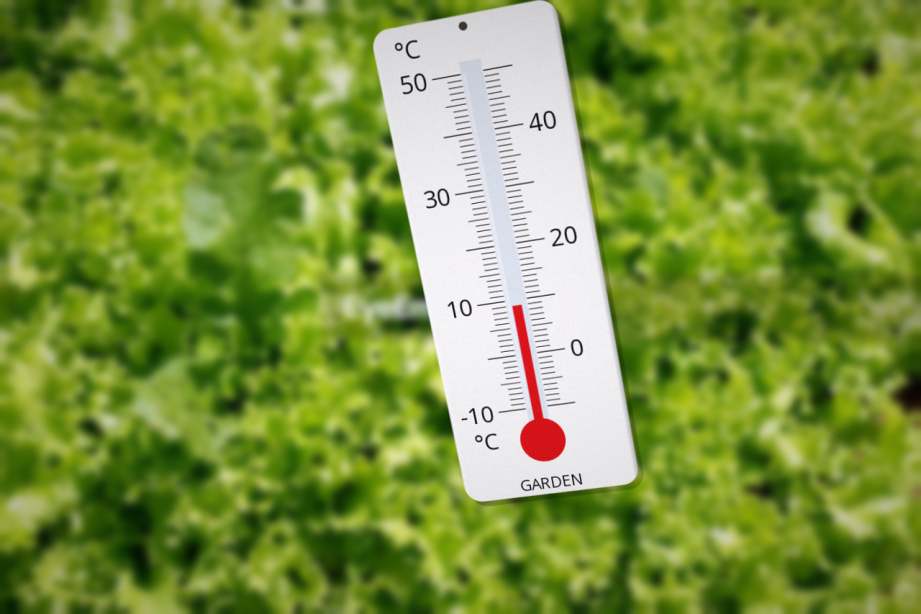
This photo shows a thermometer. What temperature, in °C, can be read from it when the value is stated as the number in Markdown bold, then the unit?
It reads **9** °C
